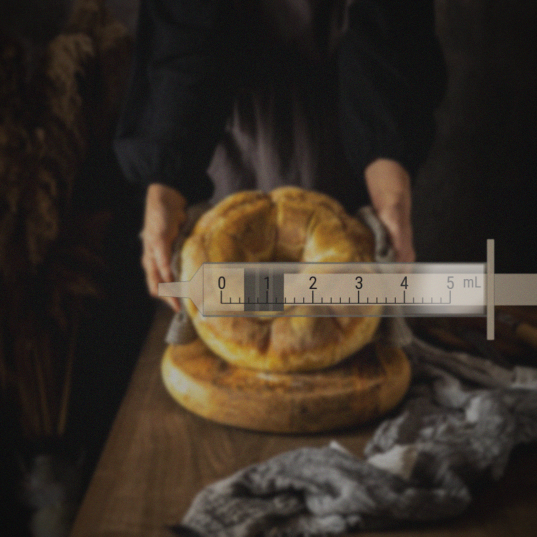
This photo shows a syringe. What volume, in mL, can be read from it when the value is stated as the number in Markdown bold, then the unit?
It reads **0.5** mL
